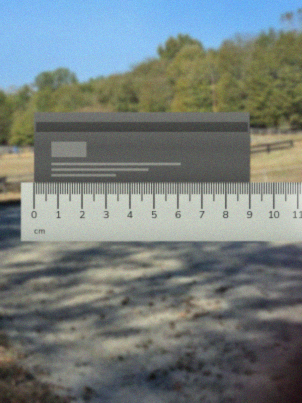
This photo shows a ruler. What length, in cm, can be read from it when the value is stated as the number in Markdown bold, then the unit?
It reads **9** cm
